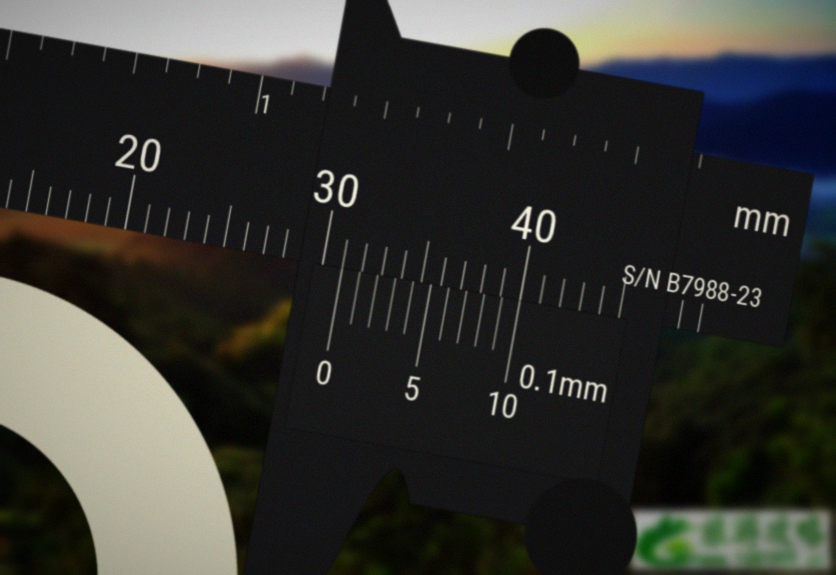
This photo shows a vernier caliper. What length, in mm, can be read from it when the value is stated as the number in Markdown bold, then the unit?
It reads **31.0** mm
